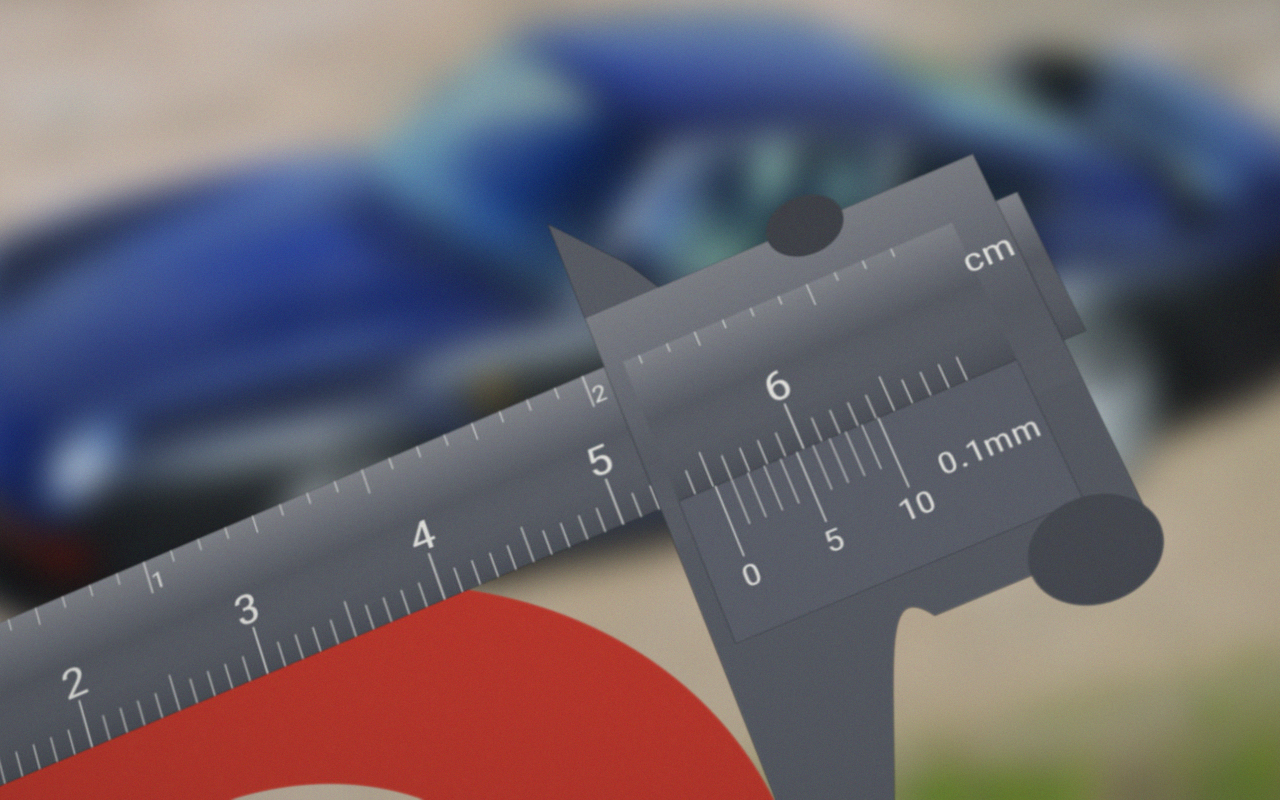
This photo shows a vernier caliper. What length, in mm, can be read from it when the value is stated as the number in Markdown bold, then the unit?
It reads **55.1** mm
